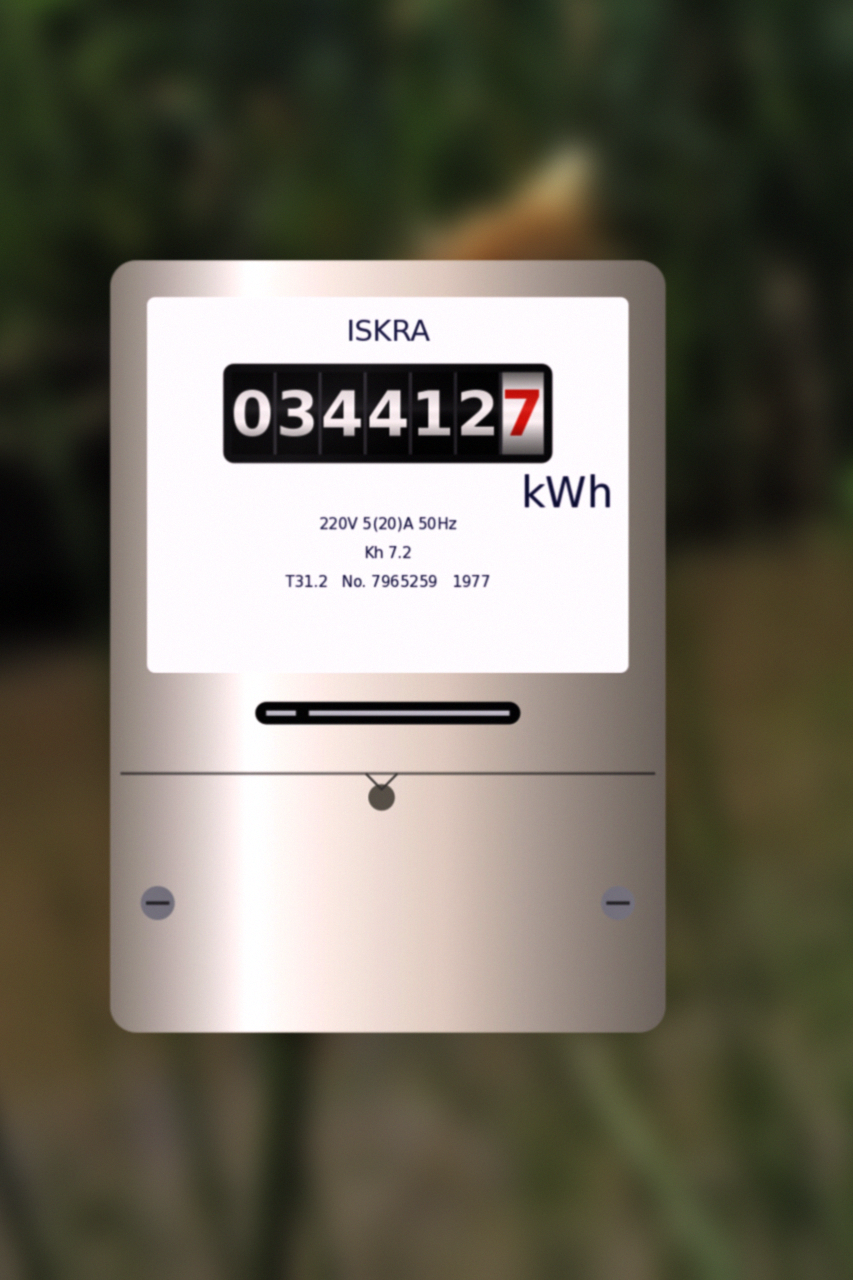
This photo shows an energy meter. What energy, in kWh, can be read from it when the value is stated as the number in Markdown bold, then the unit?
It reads **34412.7** kWh
